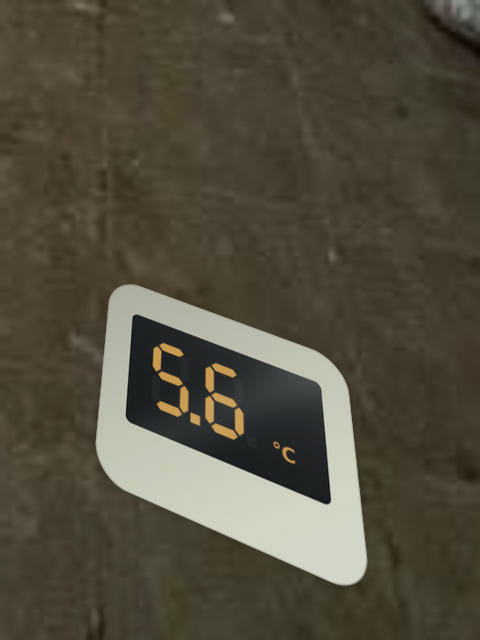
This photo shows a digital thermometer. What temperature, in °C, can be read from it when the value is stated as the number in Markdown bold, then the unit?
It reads **5.6** °C
